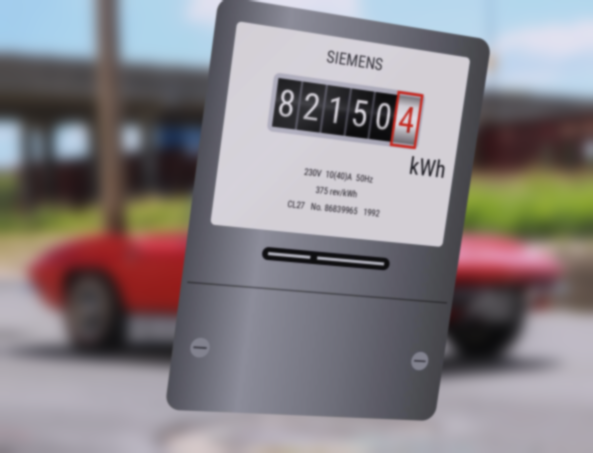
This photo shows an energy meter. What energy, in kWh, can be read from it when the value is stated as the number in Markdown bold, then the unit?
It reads **82150.4** kWh
